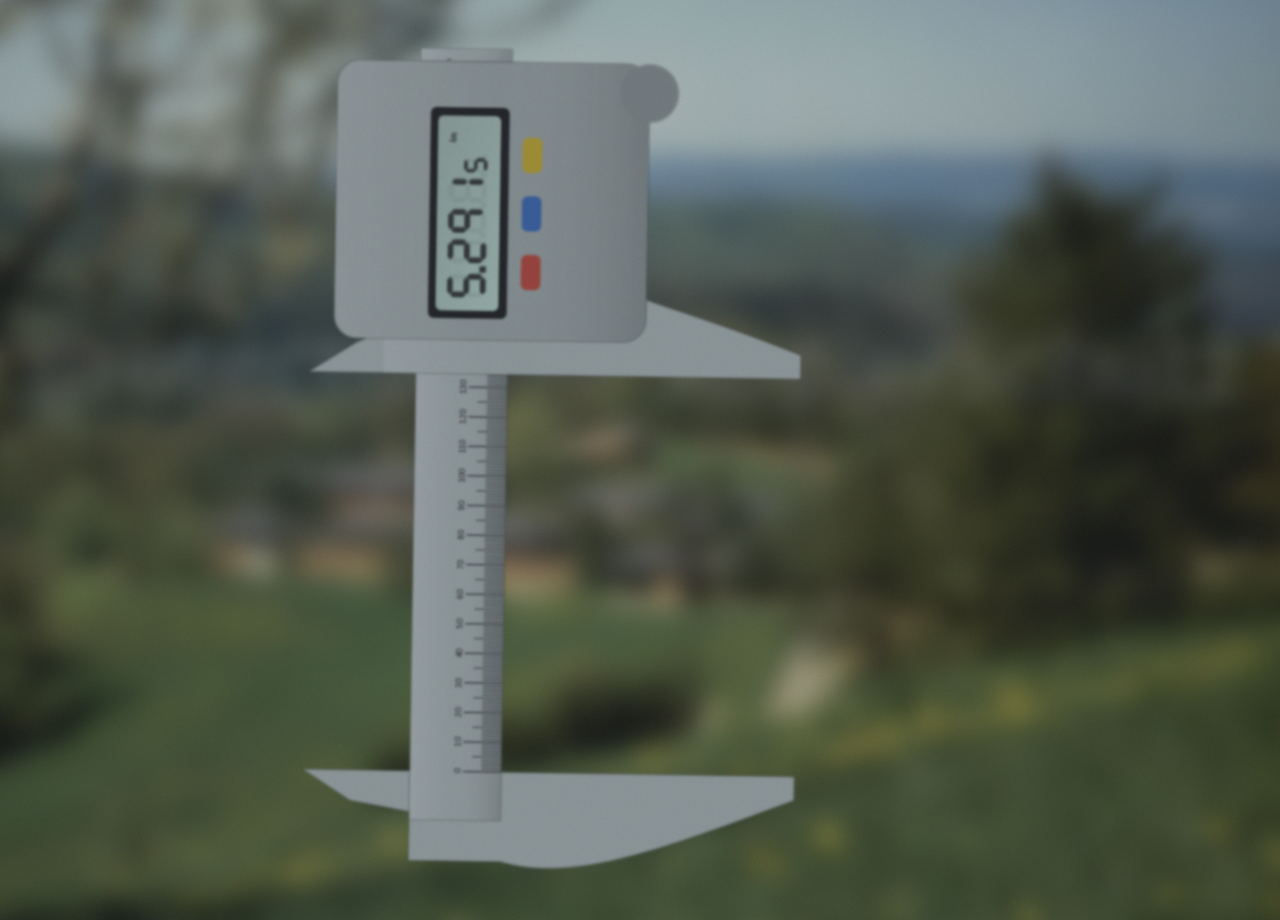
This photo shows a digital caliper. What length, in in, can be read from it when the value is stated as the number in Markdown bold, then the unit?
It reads **5.2915** in
